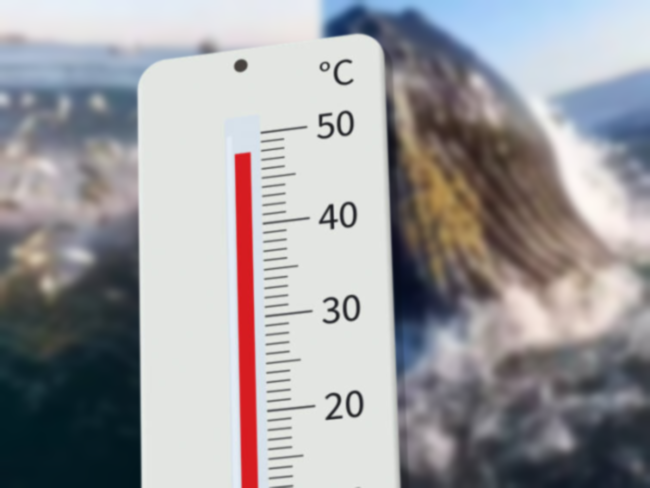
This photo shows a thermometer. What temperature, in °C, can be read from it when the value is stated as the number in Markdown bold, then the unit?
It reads **48** °C
